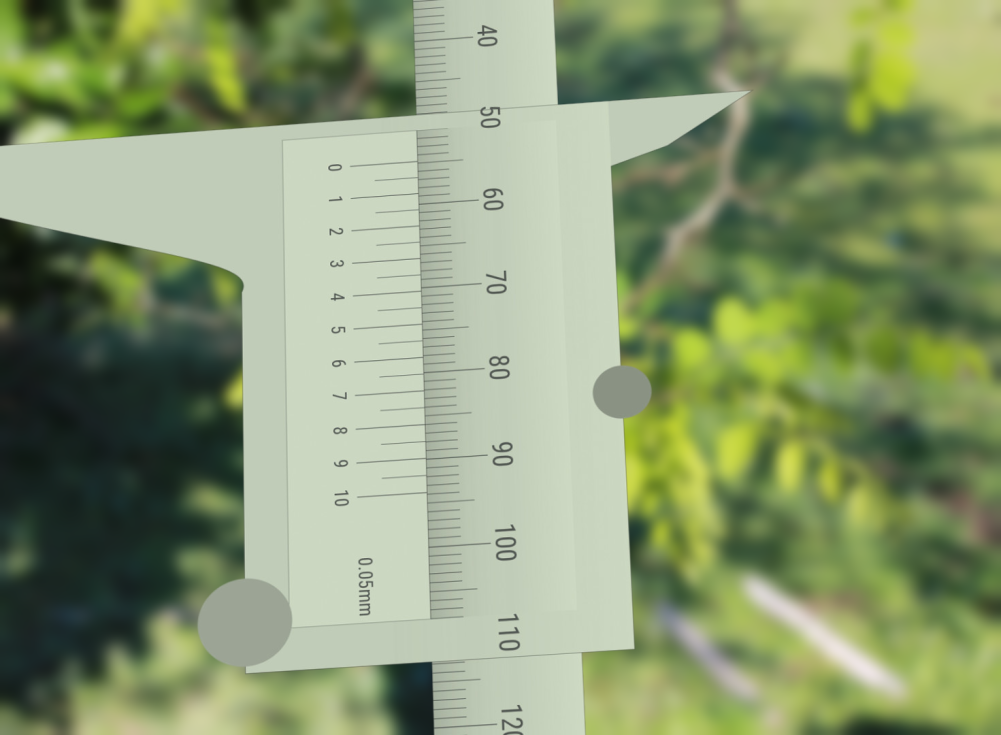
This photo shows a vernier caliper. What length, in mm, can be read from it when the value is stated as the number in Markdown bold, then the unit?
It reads **54.8** mm
